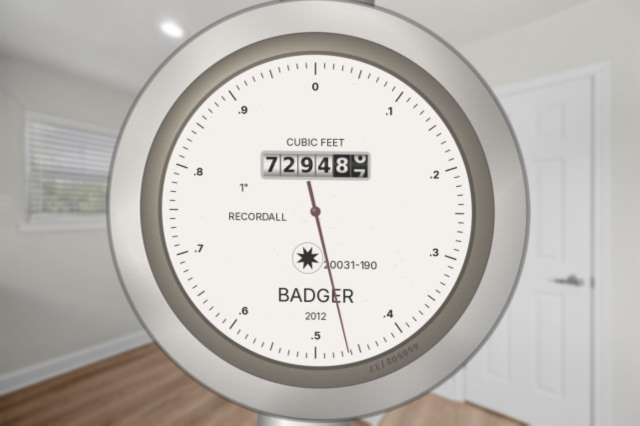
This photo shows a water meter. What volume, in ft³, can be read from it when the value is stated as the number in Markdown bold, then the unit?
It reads **729486.46** ft³
